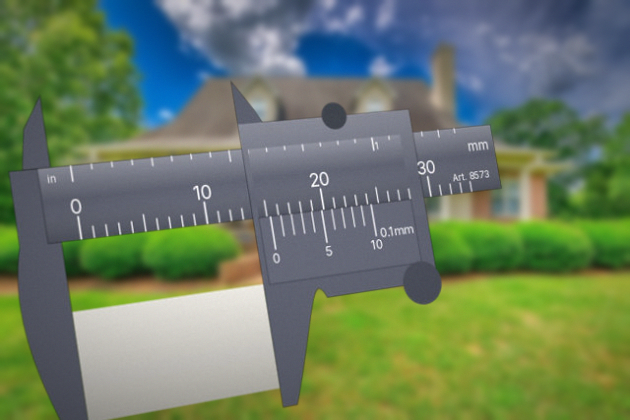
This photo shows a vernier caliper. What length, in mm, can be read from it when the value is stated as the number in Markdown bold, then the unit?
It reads **15.3** mm
